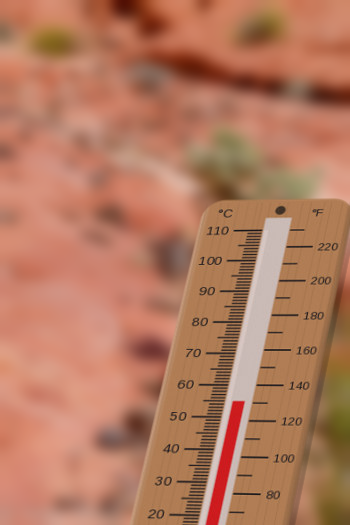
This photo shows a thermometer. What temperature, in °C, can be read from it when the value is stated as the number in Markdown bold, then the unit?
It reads **55** °C
